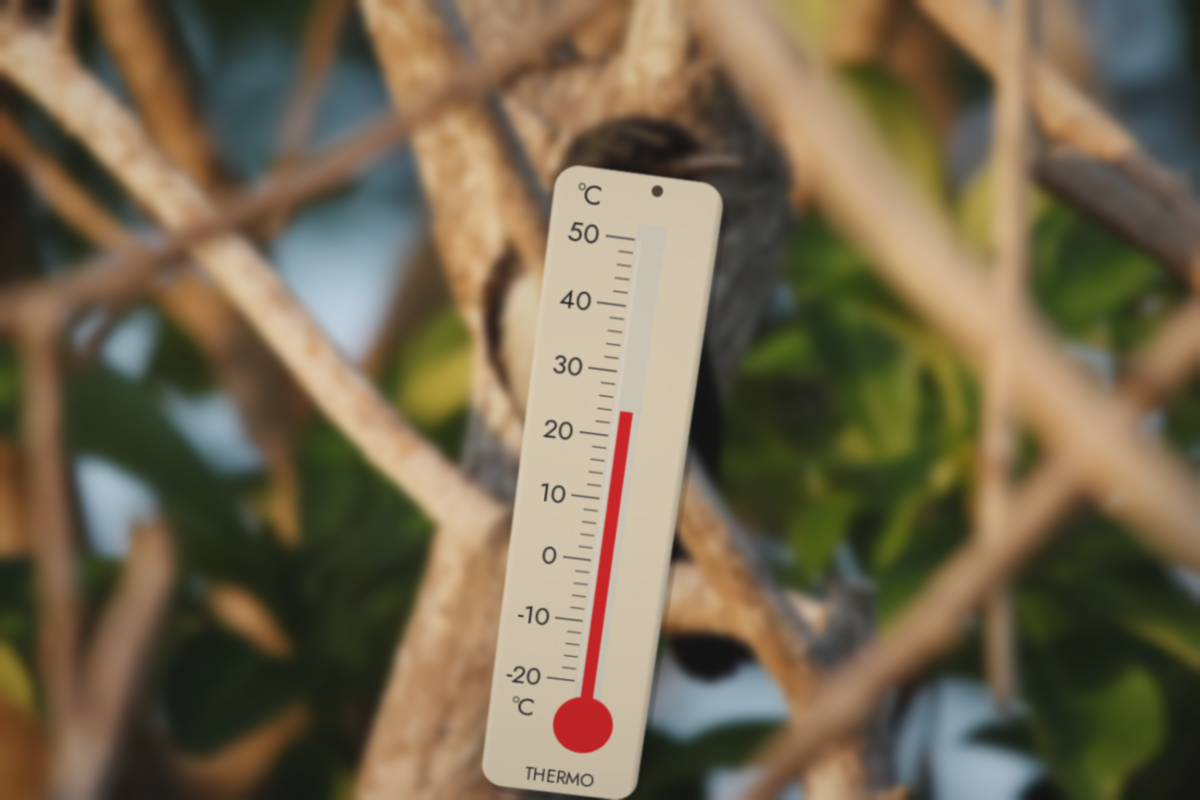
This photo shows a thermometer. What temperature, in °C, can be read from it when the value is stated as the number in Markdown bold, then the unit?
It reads **24** °C
